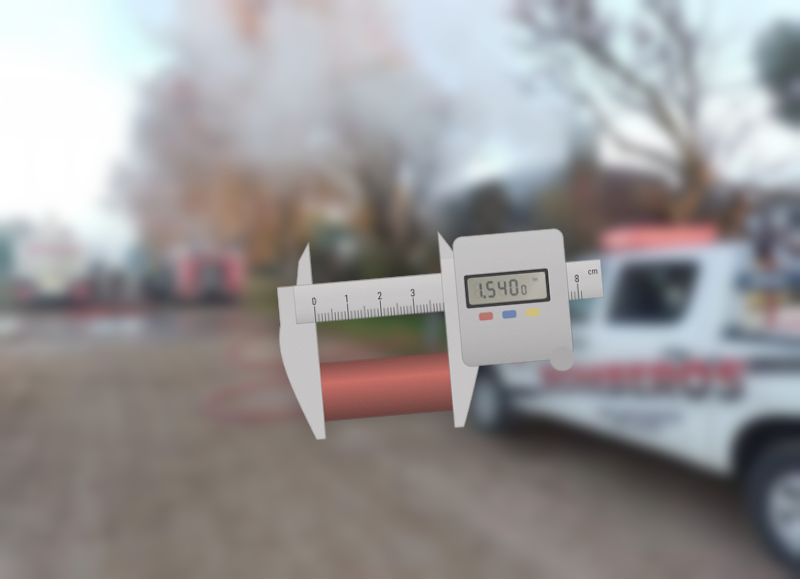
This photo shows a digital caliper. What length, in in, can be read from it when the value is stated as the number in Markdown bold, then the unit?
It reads **1.5400** in
